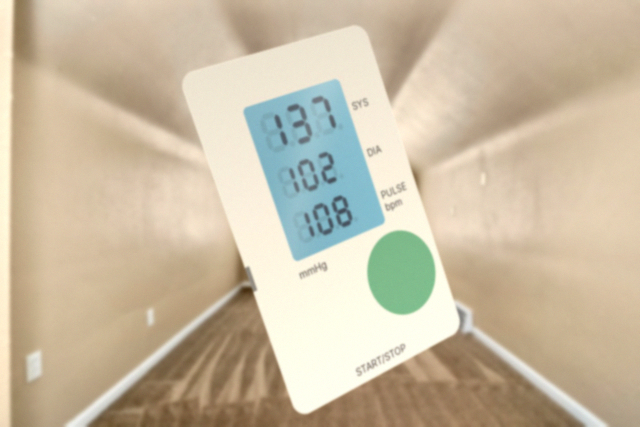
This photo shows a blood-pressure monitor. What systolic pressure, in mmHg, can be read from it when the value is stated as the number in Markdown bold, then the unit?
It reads **137** mmHg
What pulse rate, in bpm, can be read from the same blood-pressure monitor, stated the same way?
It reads **108** bpm
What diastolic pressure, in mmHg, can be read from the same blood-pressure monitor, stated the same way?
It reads **102** mmHg
